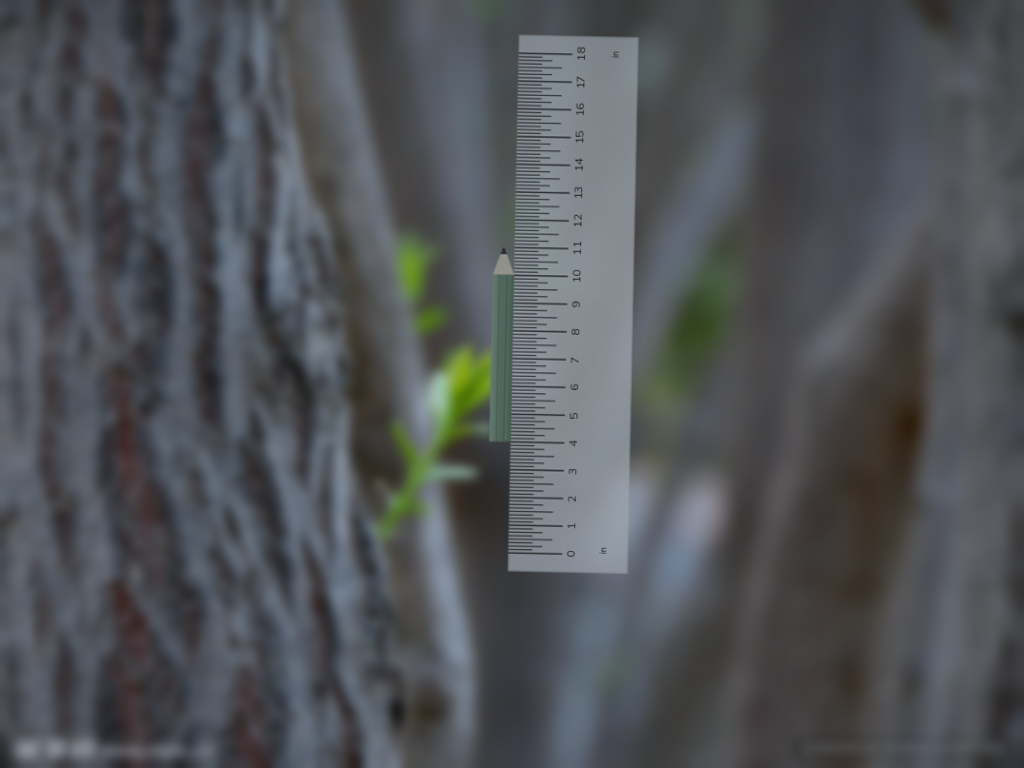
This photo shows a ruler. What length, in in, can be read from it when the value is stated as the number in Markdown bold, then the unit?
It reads **7** in
